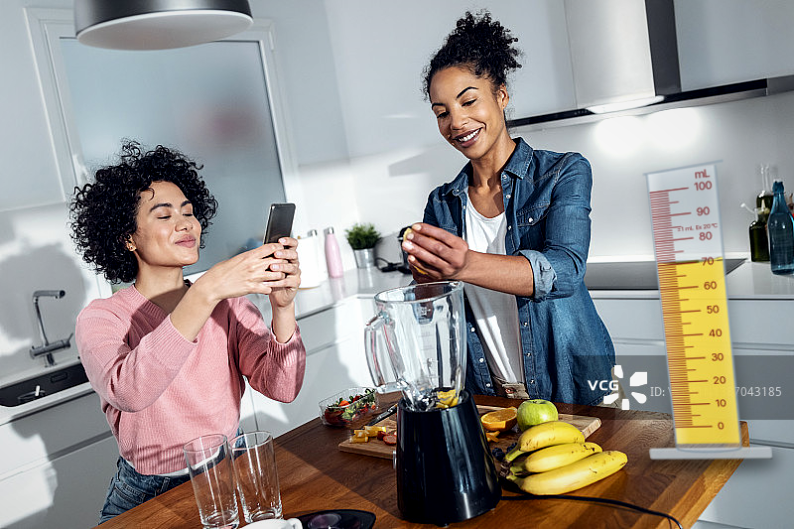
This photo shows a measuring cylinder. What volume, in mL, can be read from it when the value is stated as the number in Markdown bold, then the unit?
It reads **70** mL
